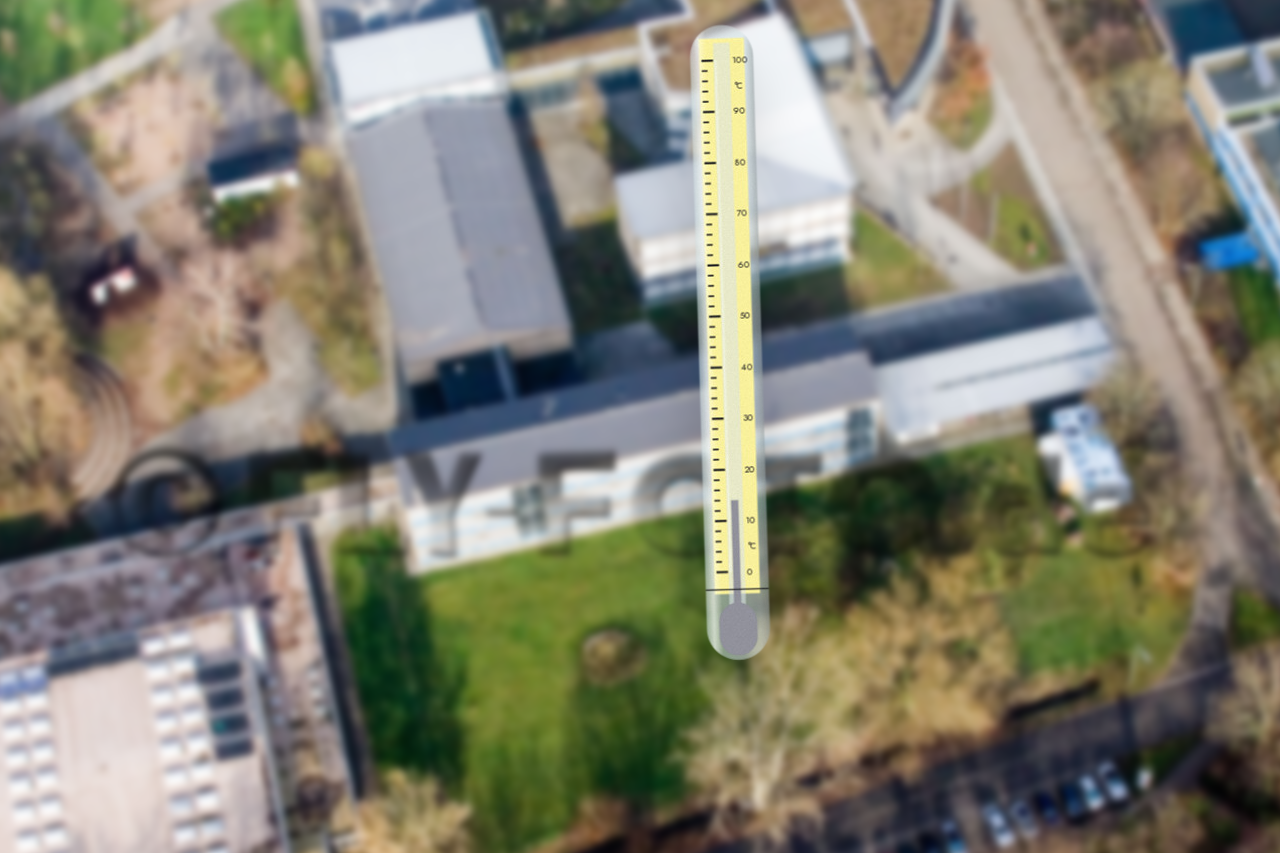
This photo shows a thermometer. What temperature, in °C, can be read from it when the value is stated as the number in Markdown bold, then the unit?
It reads **14** °C
